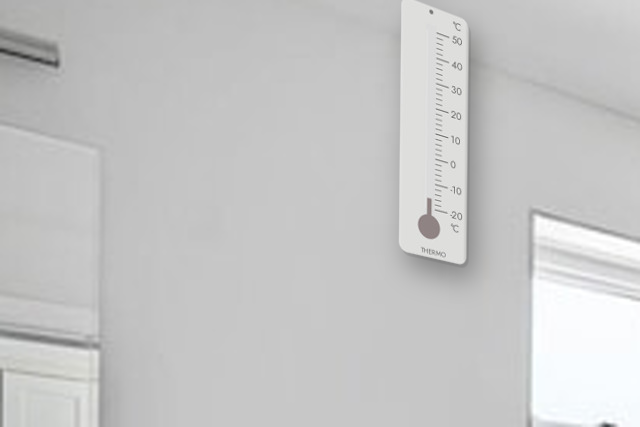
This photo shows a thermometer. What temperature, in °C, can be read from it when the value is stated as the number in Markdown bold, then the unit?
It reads **-16** °C
